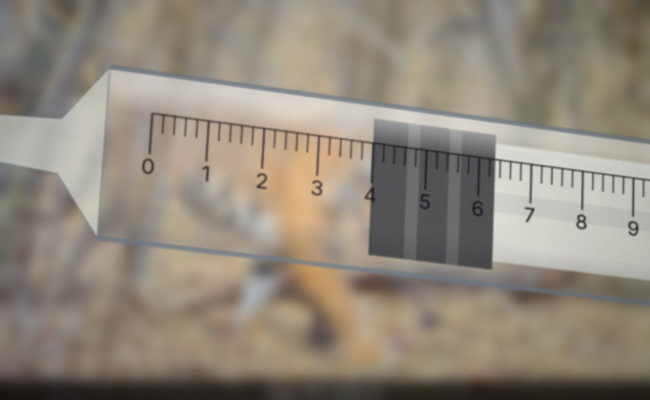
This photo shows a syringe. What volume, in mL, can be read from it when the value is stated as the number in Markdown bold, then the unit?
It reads **4** mL
